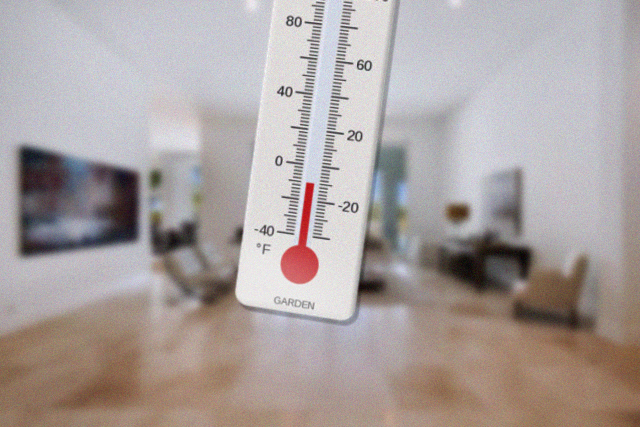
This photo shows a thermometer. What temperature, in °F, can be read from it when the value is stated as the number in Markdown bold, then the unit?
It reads **-10** °F
